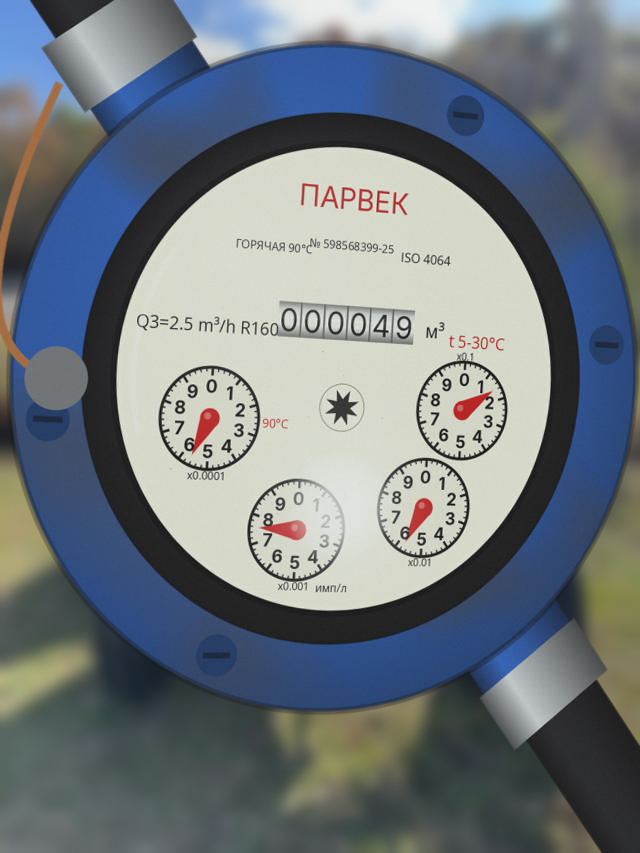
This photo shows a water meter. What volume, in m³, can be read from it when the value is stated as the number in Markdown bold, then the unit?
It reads **49.1575** m³
